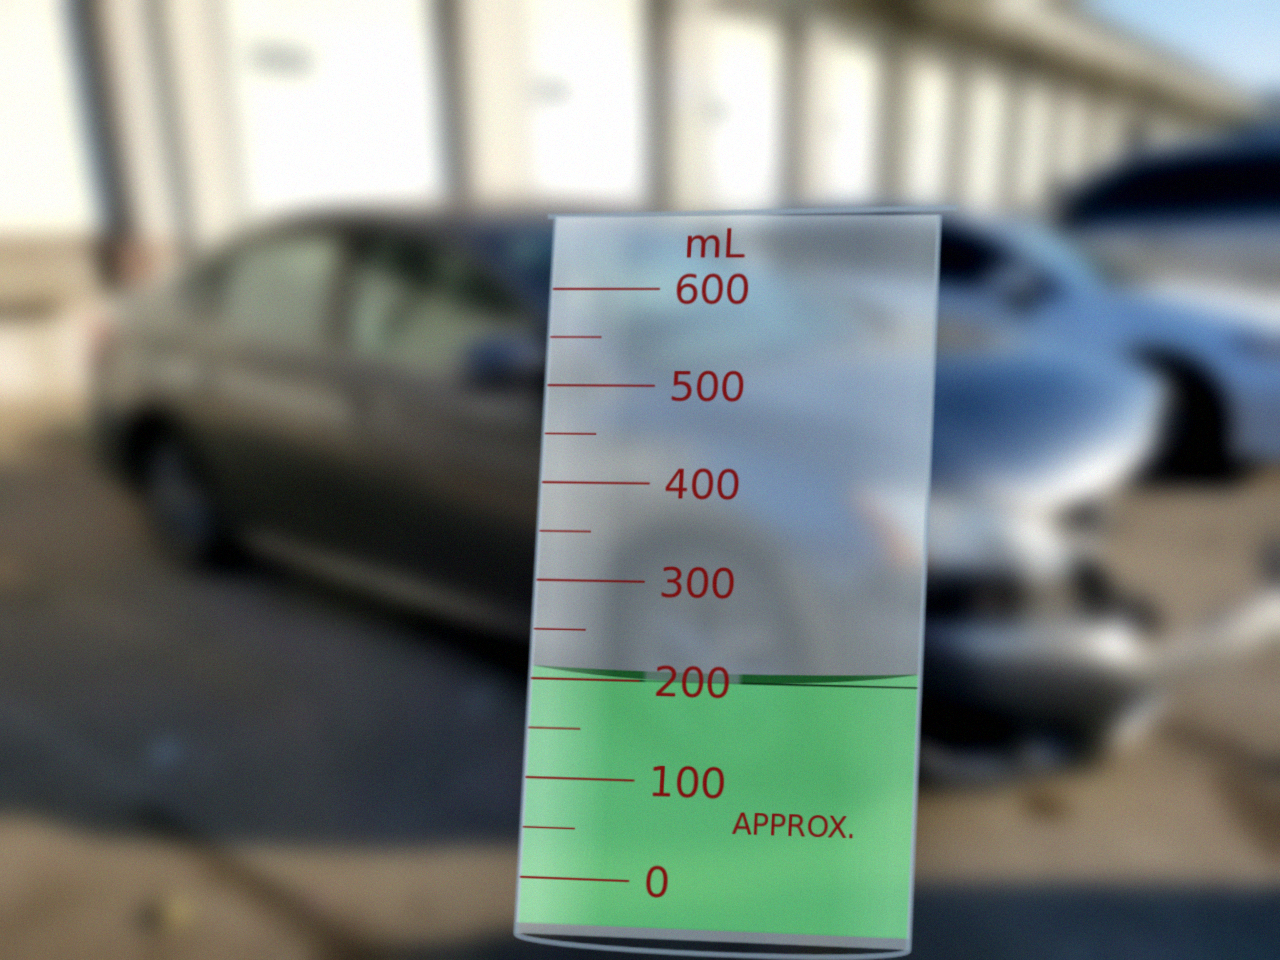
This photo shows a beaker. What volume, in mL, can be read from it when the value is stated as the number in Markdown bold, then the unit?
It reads **200** mL
